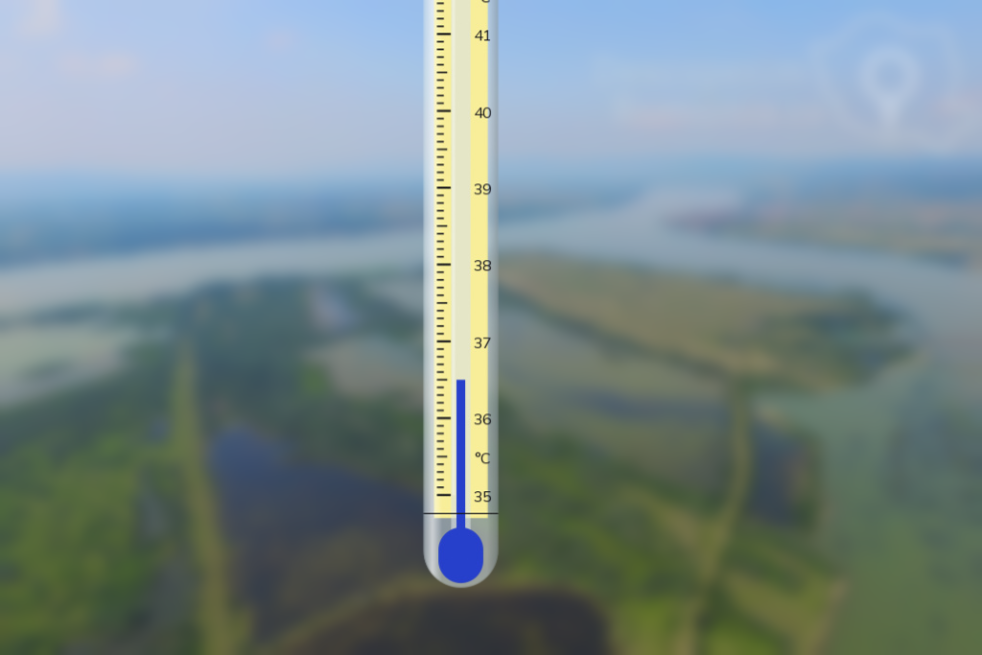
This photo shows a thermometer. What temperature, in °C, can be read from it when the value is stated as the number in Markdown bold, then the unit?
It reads **36.5** °C
